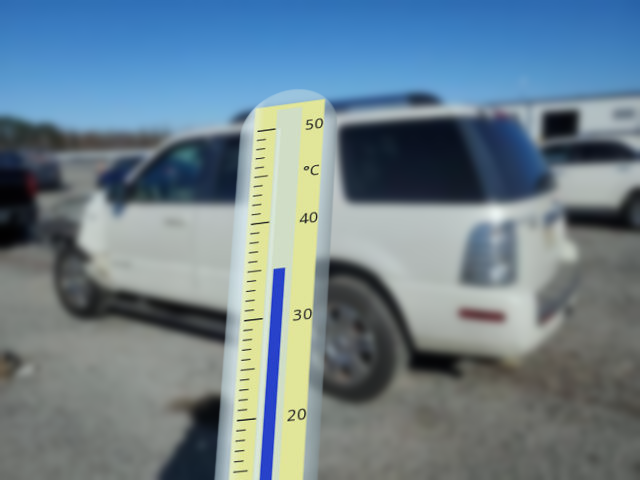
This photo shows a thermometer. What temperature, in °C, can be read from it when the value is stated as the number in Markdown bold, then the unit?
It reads **35** °C
